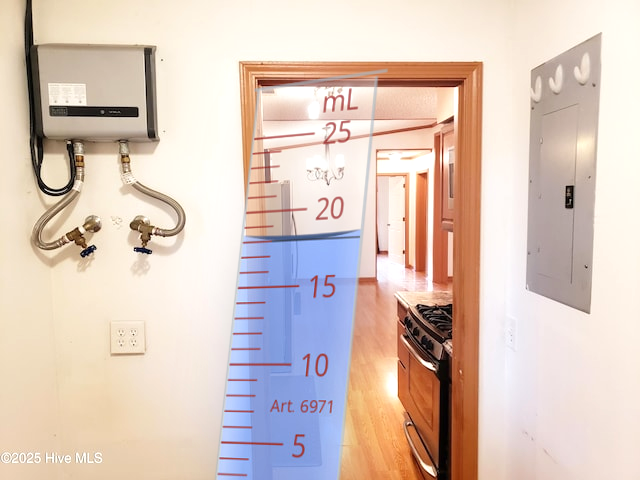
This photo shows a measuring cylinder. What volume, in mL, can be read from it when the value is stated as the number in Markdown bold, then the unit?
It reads **18** mL
